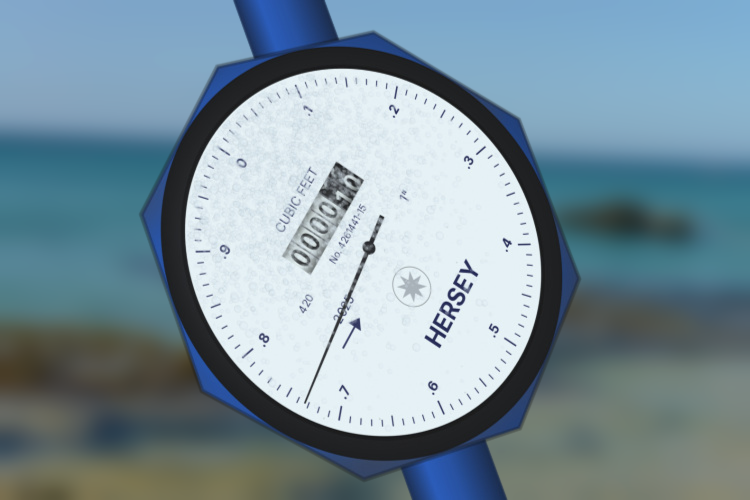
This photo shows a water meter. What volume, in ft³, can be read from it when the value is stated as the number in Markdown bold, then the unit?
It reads **9.73** ft³
